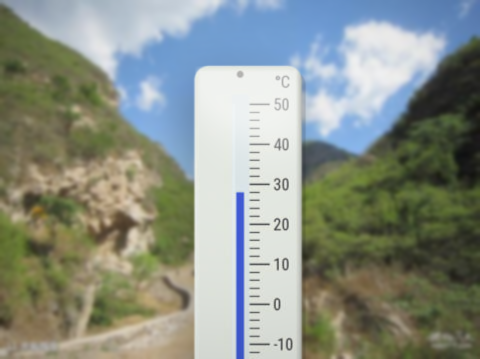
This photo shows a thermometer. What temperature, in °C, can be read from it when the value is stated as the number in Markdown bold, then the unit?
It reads **28** °C
